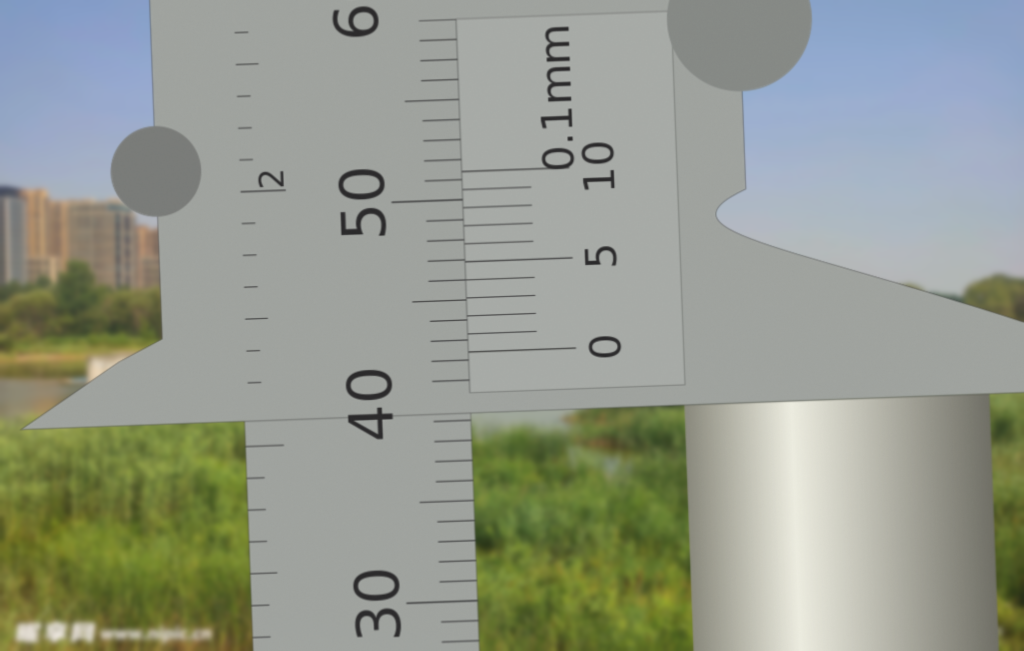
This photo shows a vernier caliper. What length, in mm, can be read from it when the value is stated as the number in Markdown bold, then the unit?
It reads **42.4** mm
